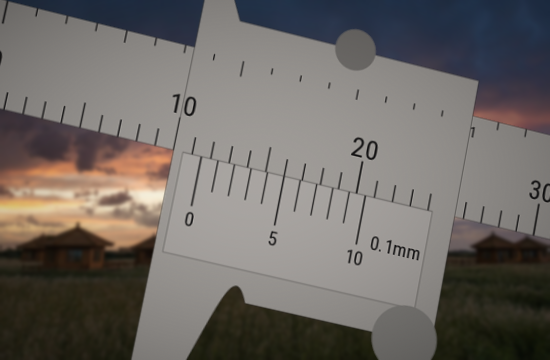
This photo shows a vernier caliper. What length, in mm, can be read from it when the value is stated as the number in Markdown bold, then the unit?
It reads **11.5** mm
